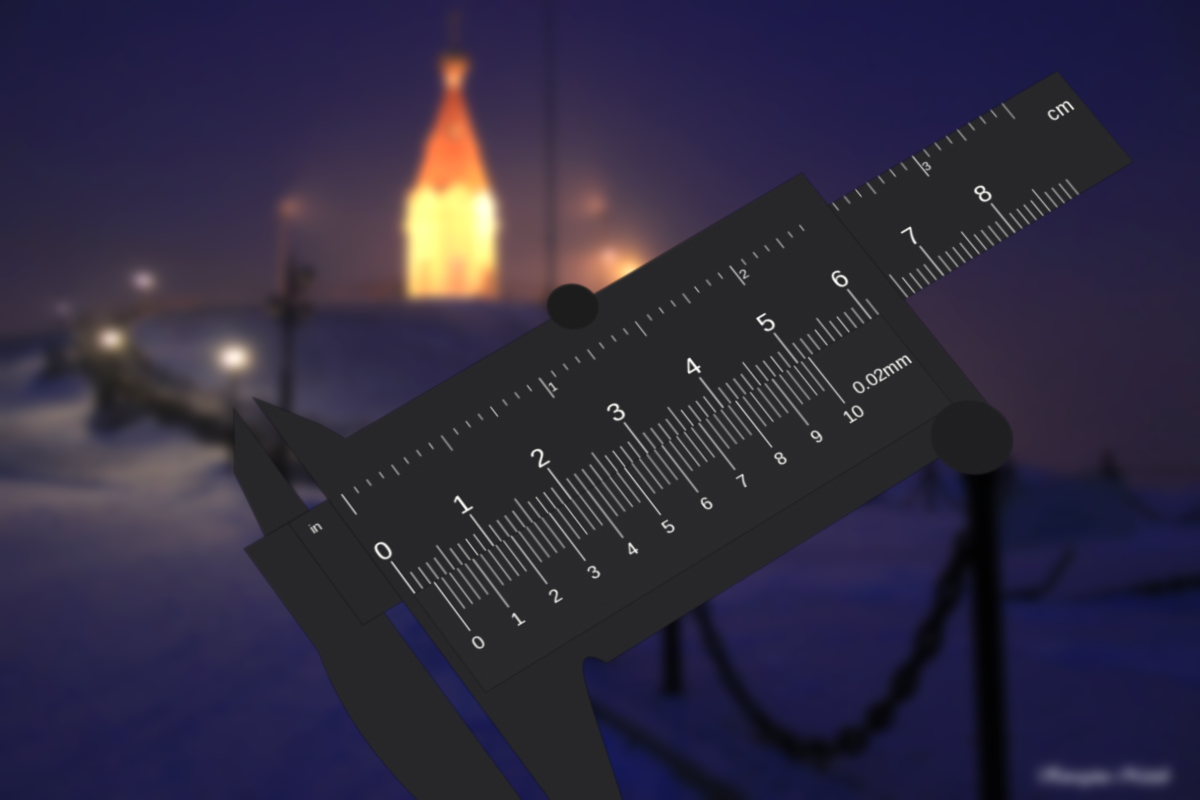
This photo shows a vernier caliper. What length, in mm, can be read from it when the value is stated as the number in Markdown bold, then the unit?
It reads **2.4** mm
